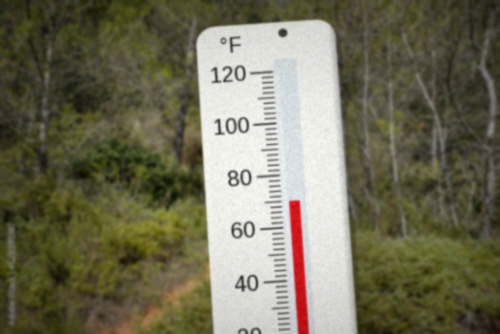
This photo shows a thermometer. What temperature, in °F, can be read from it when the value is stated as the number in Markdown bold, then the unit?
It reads **70** °F
